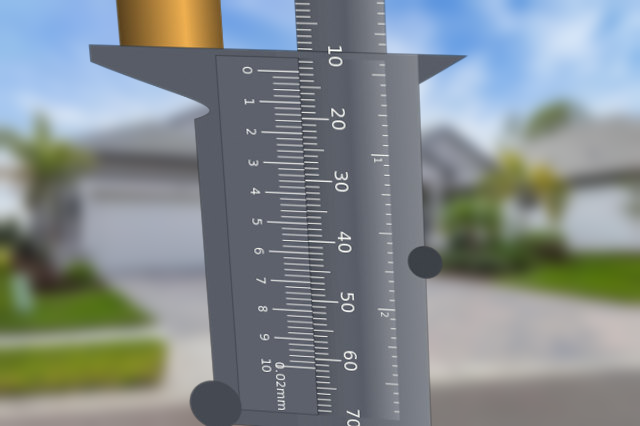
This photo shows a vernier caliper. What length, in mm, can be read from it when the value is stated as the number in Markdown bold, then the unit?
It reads **12.6** mm
